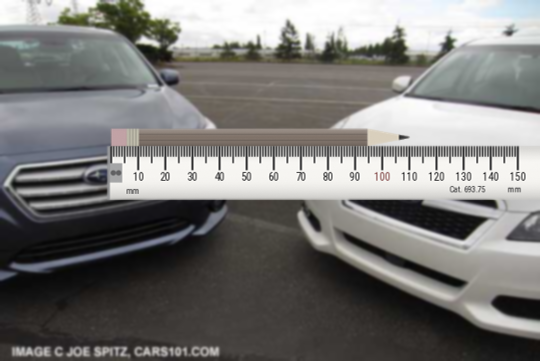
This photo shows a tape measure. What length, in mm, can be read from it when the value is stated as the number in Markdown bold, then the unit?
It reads **110** mm
